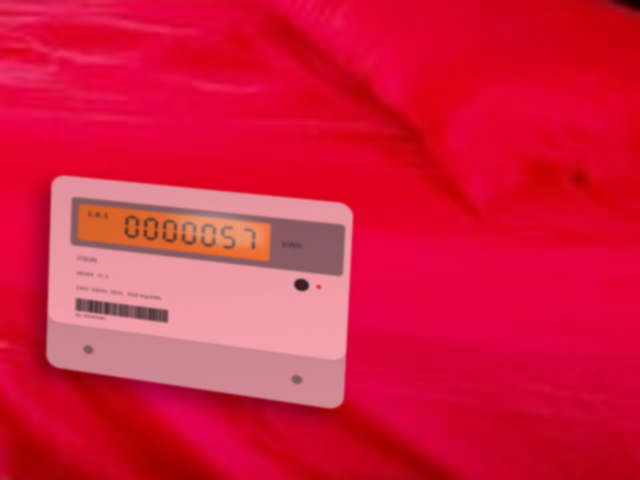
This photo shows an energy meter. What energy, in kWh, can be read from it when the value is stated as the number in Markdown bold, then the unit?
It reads **57** kWh
